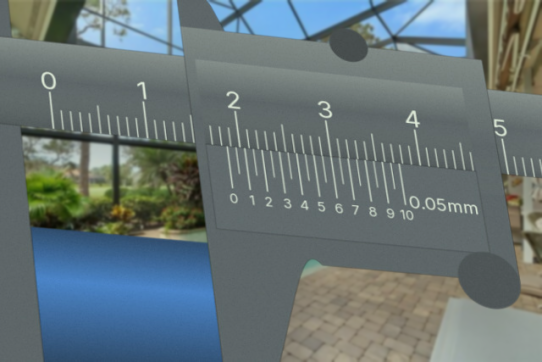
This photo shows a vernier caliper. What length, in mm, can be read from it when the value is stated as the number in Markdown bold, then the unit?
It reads **18.6** mm
